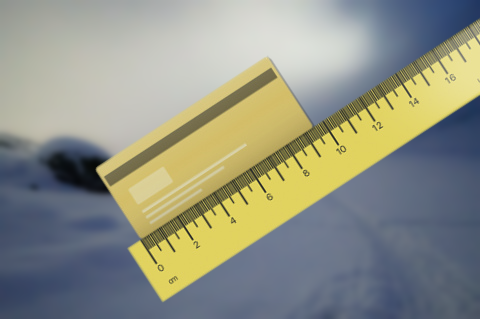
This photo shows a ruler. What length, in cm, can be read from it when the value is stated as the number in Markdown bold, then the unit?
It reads **9.5** cm
